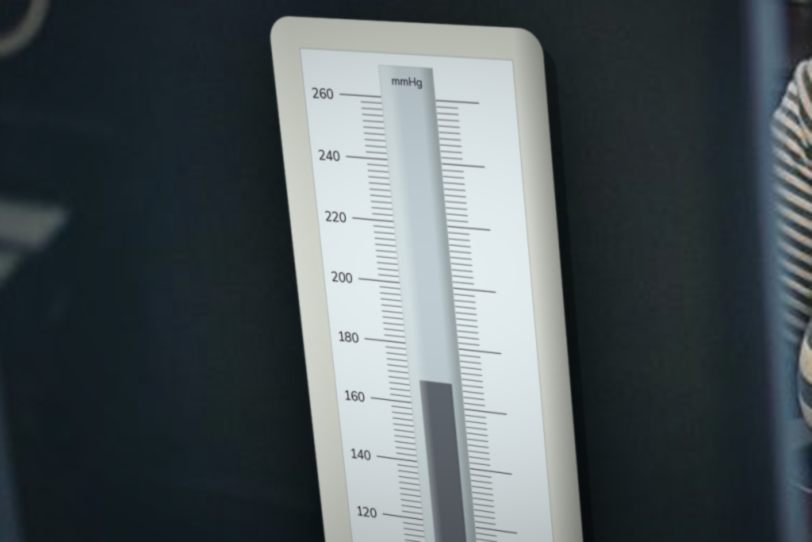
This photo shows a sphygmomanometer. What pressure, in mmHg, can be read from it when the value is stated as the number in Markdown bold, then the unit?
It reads **168** mmHg
